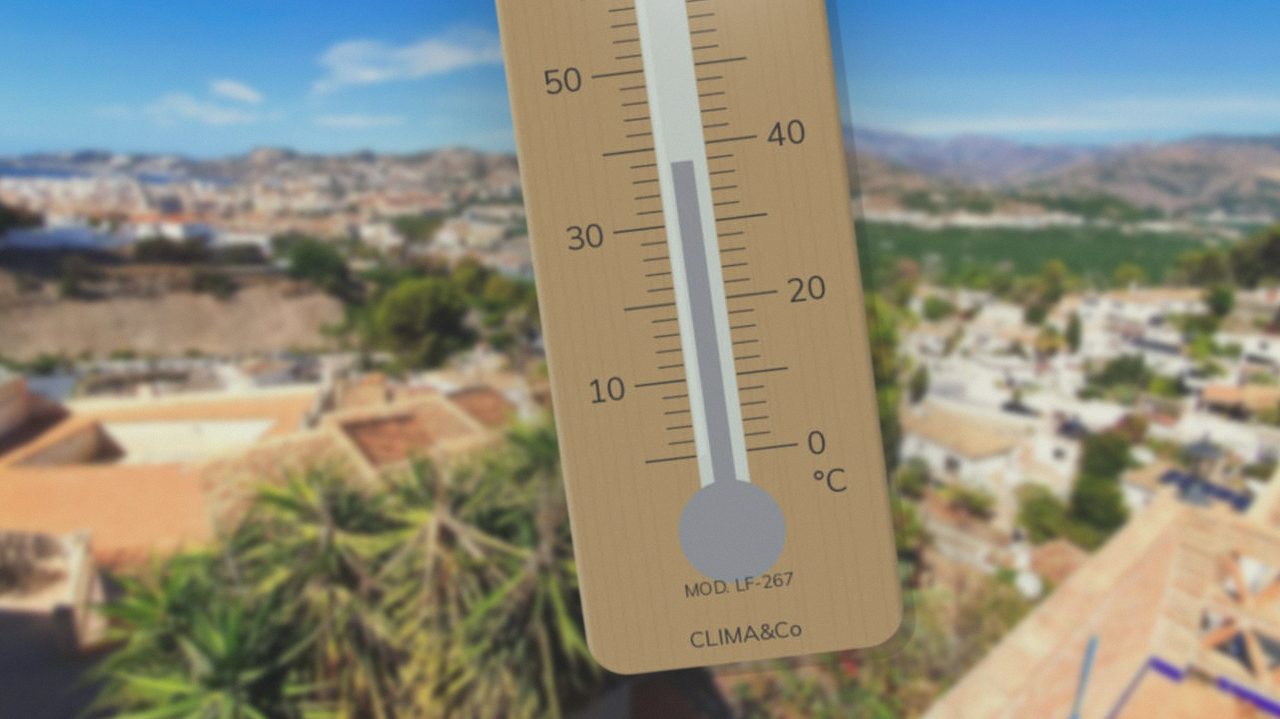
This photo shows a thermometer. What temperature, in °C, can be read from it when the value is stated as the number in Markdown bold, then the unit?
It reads **38** °C
